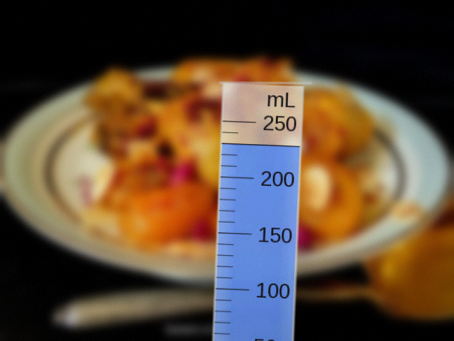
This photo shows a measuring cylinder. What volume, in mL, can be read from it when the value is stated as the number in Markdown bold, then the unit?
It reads **230** mL
